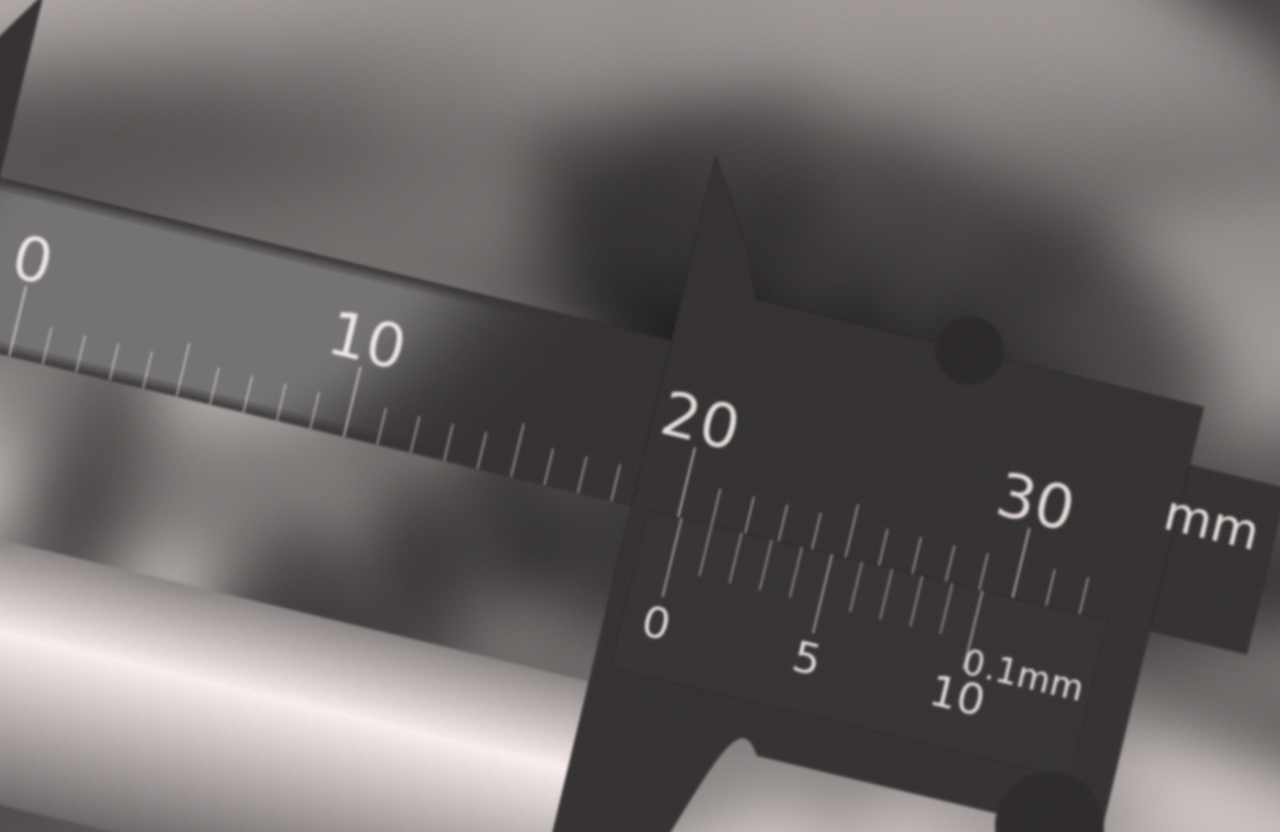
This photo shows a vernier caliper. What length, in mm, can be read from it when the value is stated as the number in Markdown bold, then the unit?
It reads **20.1** mm
